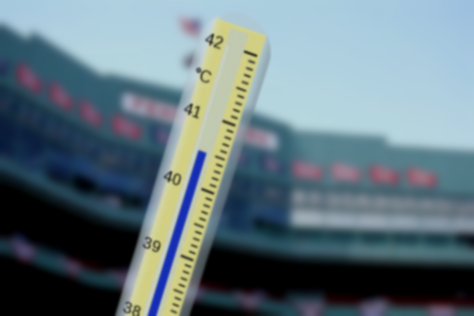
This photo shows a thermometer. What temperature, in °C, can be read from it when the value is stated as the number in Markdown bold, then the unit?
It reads **40.5** °C
